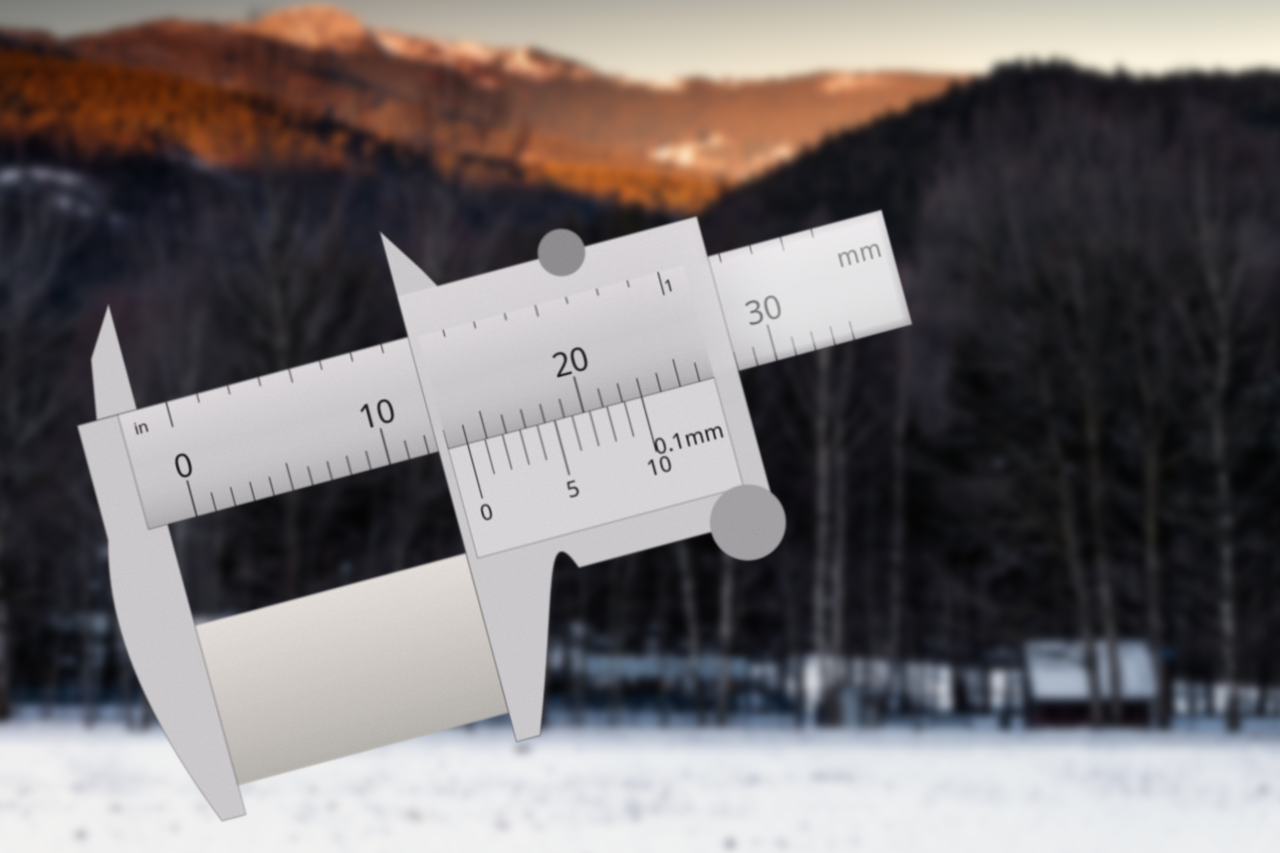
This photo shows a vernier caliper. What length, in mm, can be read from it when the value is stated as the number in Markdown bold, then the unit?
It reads **14.0** mm
